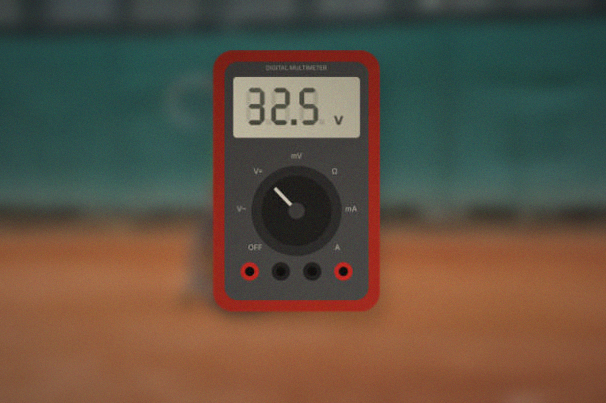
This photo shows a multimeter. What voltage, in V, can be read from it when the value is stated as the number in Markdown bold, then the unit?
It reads **32.5** V
